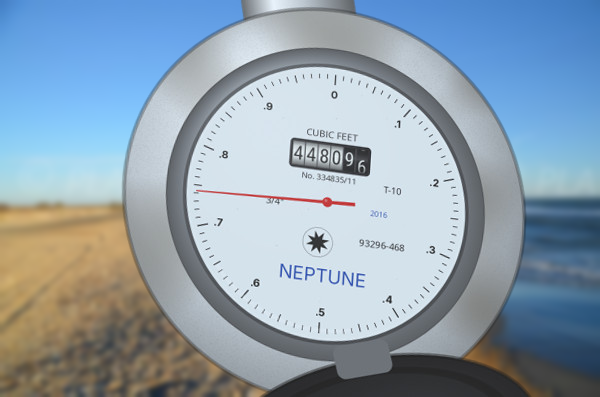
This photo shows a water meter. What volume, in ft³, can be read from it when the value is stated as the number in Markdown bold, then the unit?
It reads **448095.74** ft³
